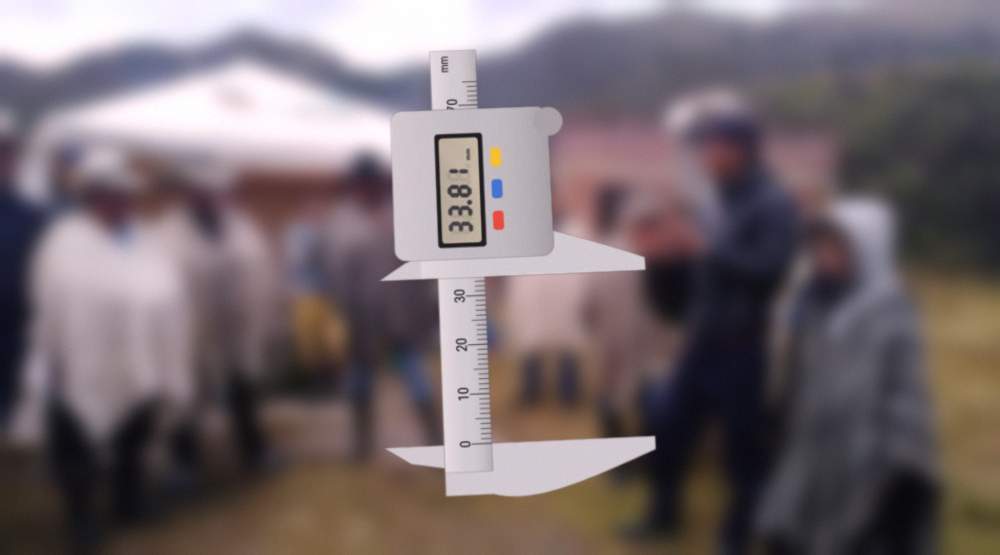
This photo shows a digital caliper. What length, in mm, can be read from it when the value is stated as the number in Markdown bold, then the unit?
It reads **33.81** mm
